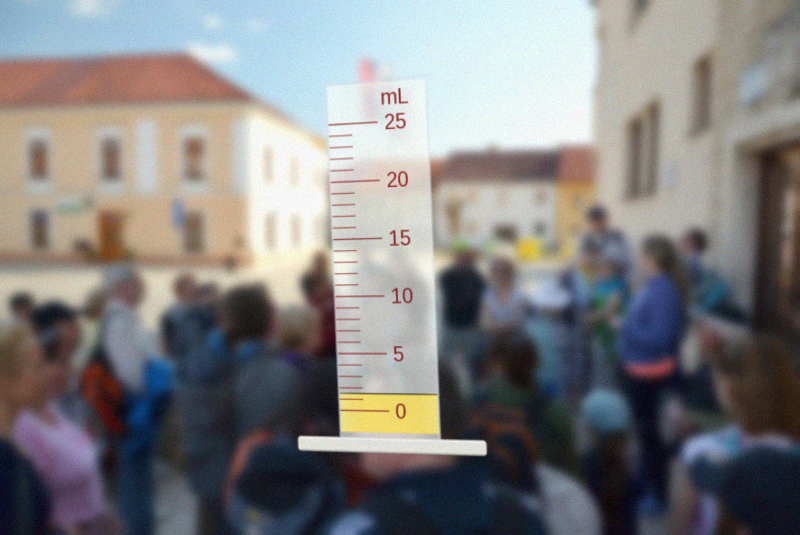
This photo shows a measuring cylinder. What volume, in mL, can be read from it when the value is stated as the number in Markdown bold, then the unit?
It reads **1.5** mL
